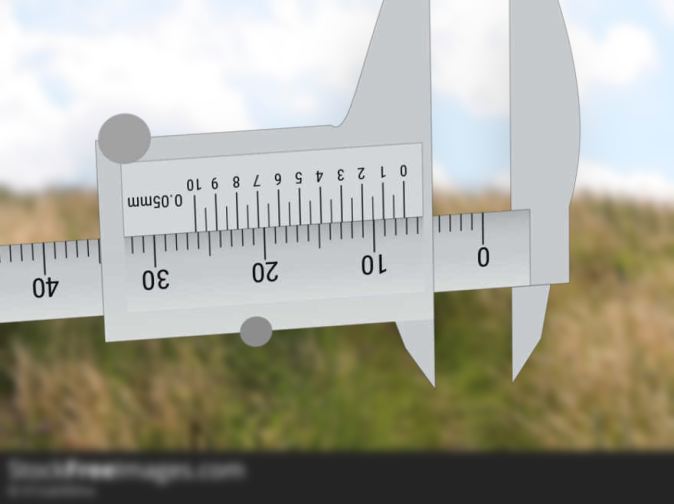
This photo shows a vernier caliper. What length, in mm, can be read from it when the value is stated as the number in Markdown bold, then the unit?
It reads **7.2** mm
